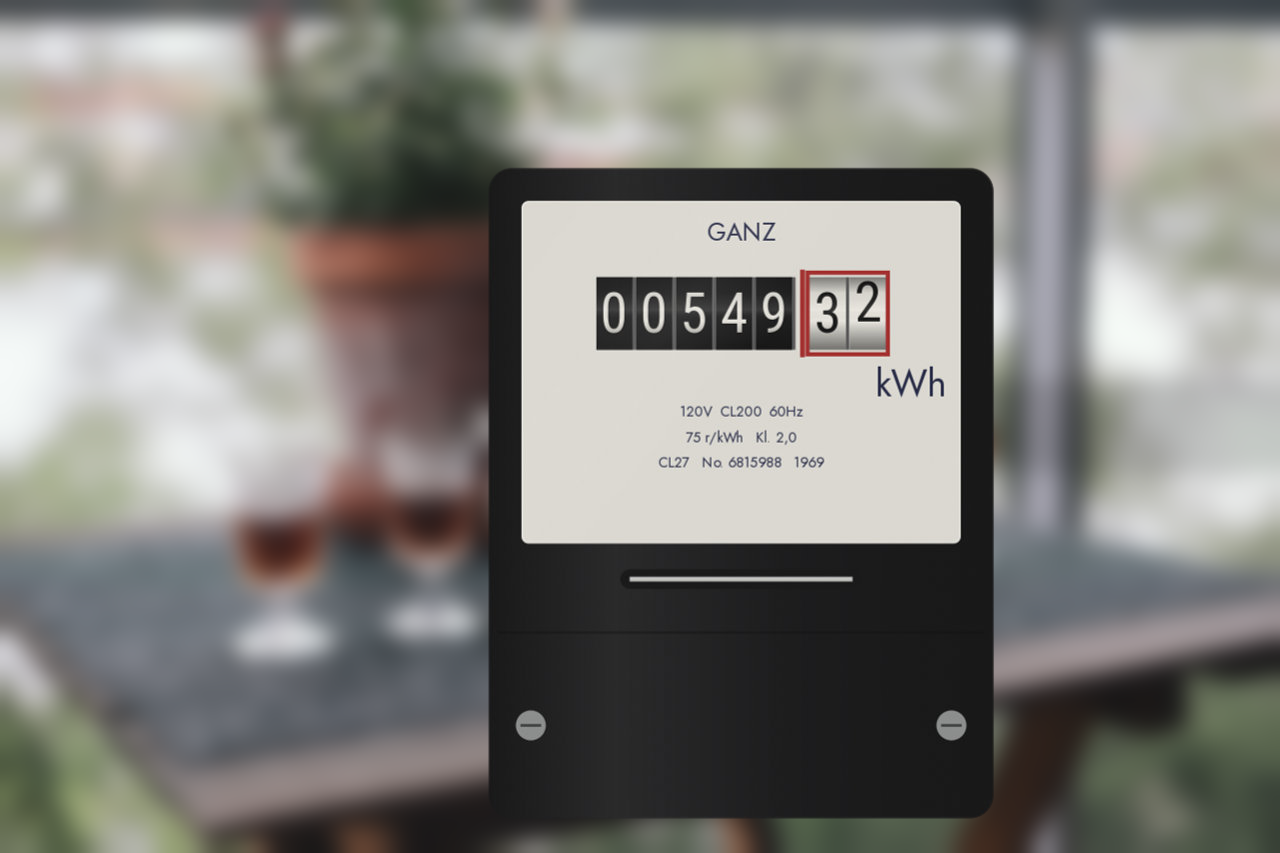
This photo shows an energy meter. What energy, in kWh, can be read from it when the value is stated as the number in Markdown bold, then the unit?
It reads **549.32** kWh
